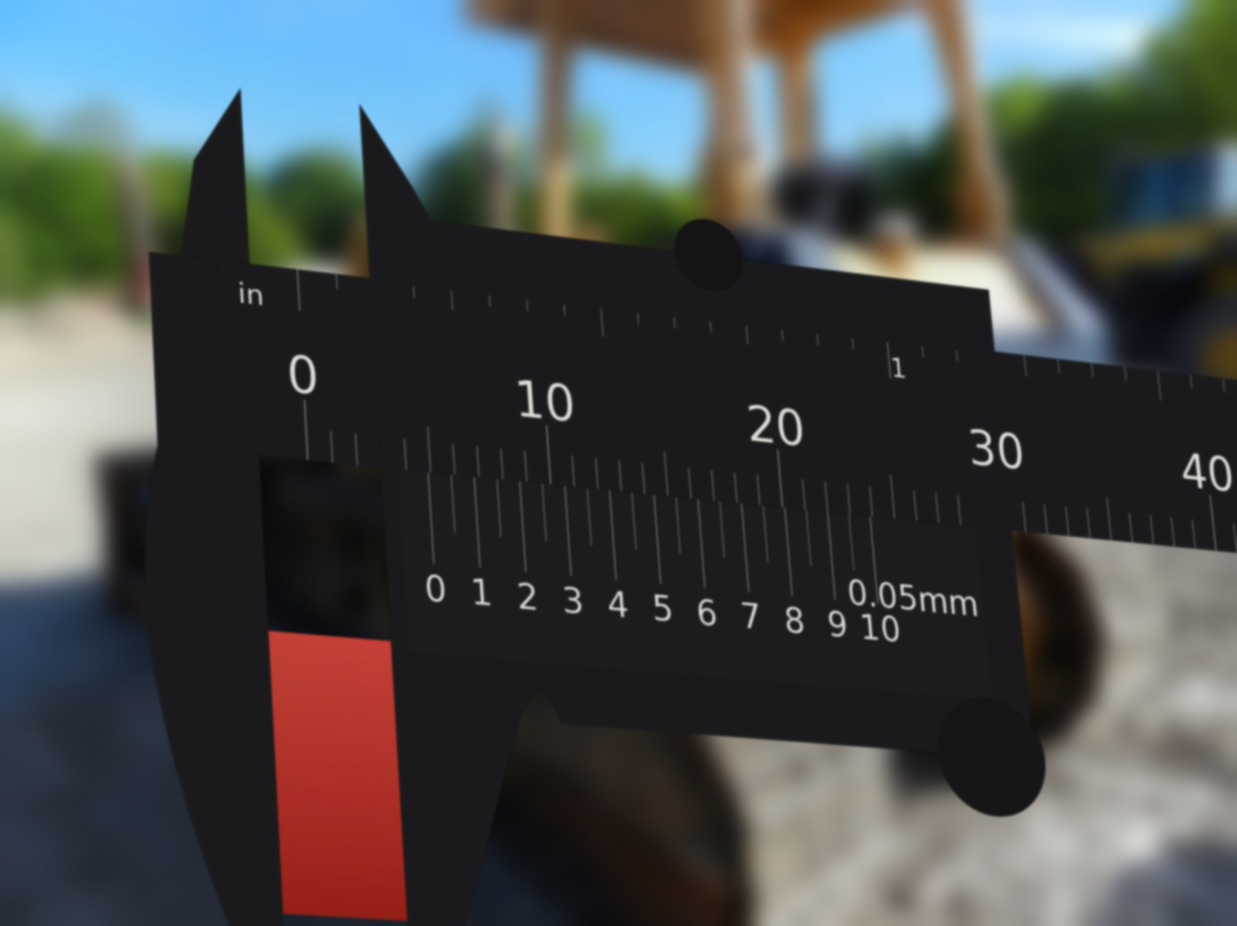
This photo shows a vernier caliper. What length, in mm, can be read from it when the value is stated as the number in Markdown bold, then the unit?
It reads **4.9** mm
